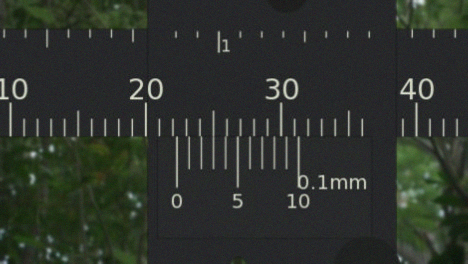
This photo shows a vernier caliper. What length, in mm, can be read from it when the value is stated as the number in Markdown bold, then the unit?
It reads **22.3** mm
